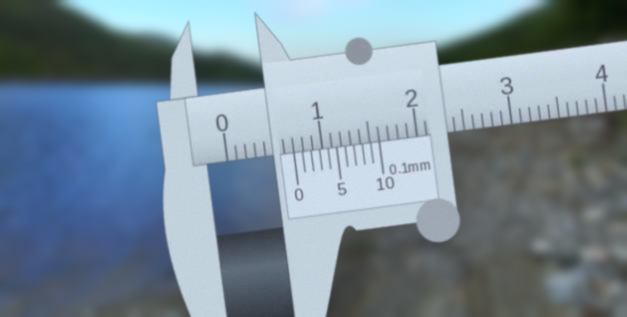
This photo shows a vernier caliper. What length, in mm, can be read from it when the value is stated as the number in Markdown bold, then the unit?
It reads **7.0** mm
